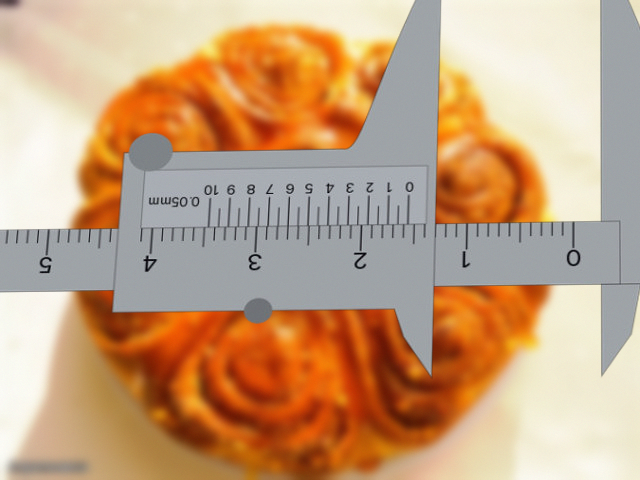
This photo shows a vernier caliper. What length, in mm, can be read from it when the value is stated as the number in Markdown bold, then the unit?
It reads **15.6** mm
